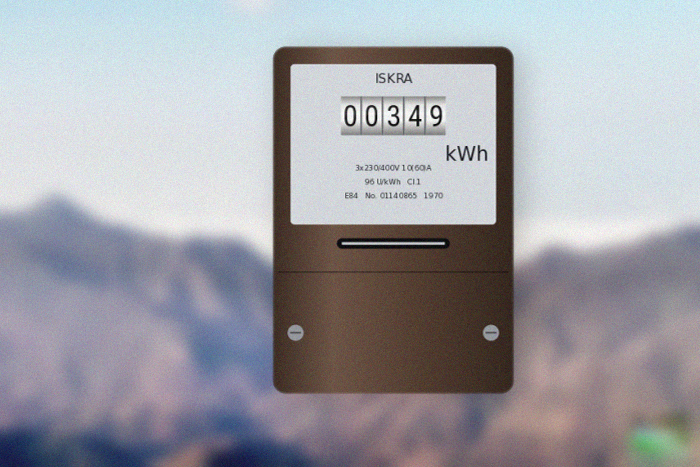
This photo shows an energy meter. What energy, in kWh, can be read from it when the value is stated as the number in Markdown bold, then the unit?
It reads **349** kWh
